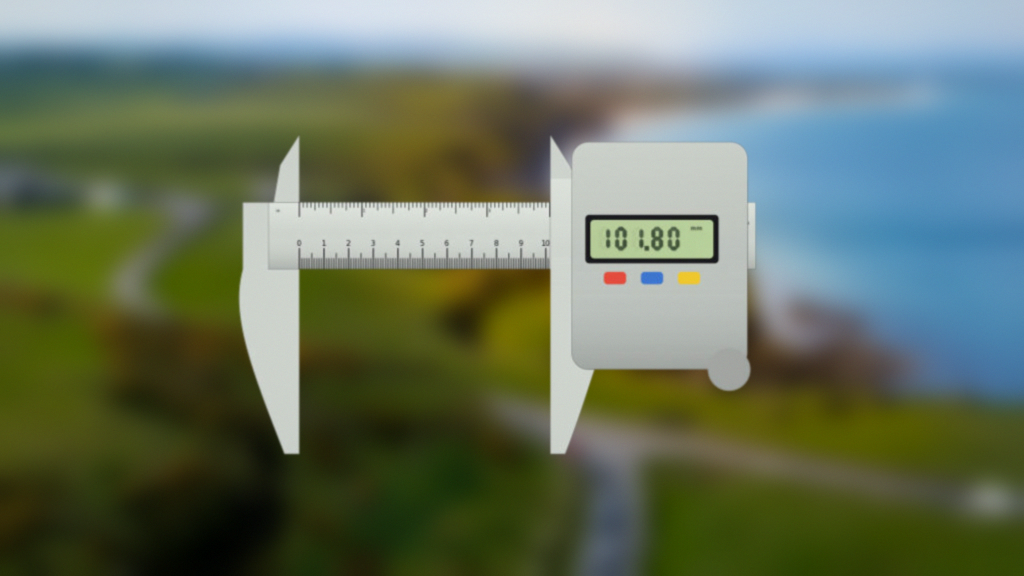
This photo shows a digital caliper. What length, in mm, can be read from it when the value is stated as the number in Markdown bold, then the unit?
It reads **101.80** mm
